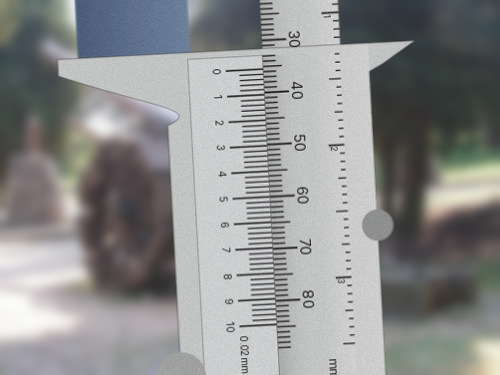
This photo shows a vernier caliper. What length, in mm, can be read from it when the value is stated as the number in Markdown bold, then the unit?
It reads **35.5** mm
